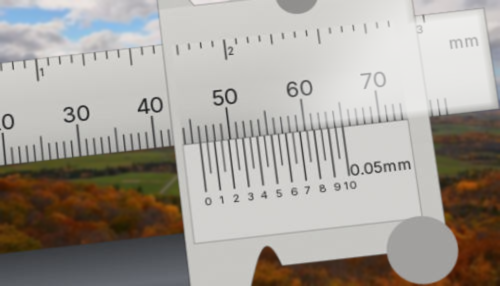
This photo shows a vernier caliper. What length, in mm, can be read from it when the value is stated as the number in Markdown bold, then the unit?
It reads **46.0** mm
